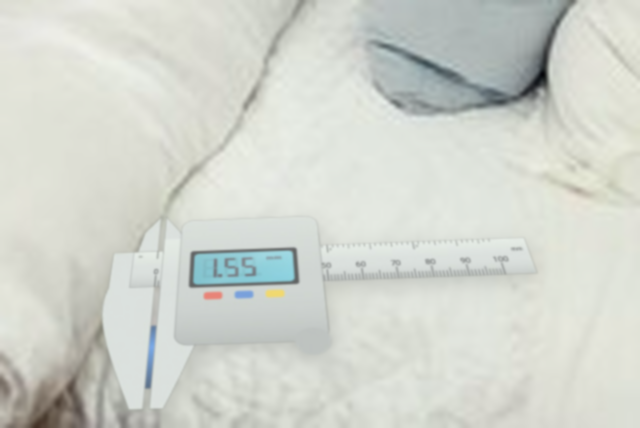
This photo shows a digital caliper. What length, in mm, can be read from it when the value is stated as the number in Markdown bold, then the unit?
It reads **1.55** mm
